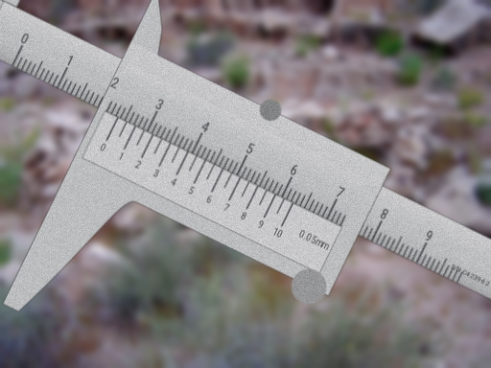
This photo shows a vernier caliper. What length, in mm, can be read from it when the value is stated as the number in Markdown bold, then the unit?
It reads **23.5** mm
